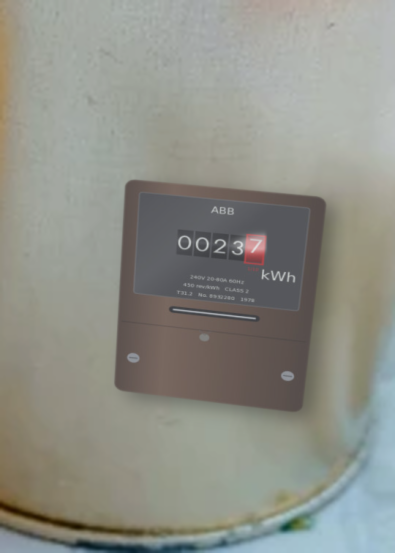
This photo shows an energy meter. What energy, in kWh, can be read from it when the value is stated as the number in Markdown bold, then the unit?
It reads **23.7** kWh
